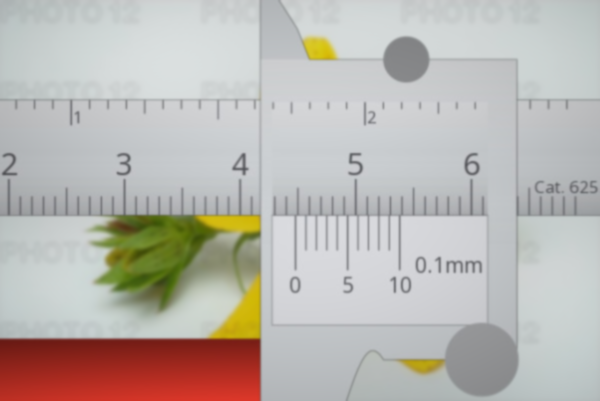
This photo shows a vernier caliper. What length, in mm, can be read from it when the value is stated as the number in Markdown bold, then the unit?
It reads **44.8** mm
